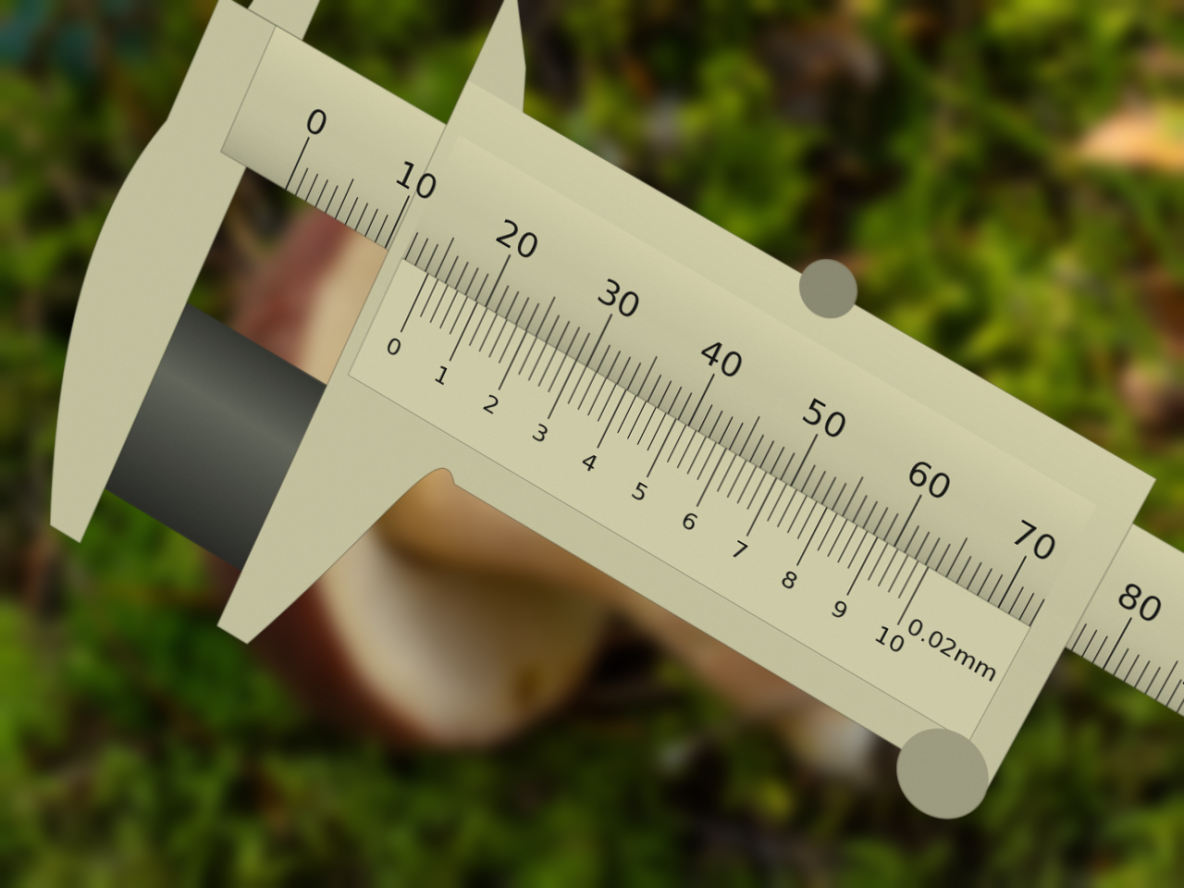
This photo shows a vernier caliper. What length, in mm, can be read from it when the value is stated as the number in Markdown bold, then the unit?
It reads **14.3** mm
